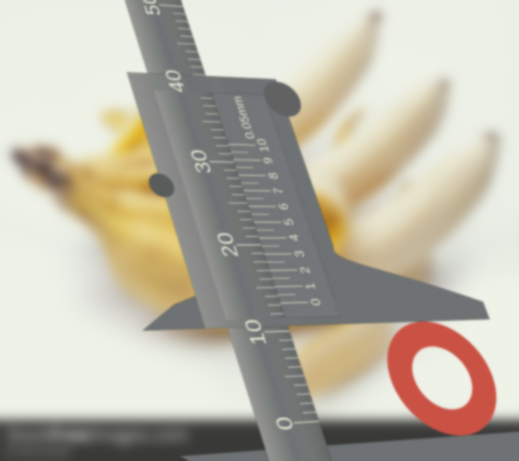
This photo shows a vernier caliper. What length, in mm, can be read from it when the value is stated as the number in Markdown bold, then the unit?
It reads **13.2** mm
